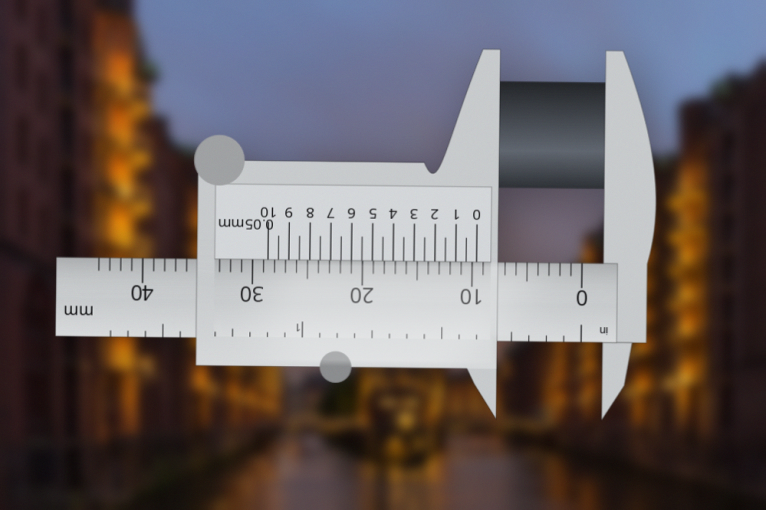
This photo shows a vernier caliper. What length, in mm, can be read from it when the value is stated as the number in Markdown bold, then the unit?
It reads **9.6** mm
